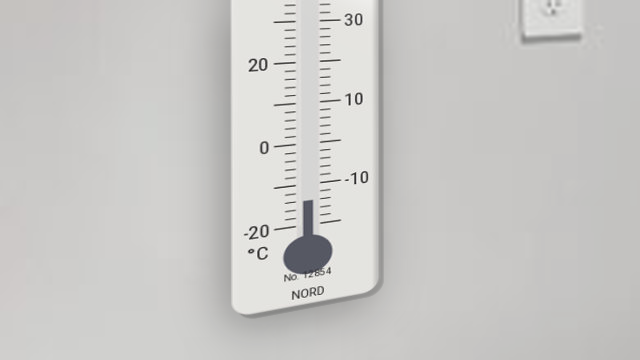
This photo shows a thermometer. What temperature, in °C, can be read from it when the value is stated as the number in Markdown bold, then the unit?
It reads **-14** °C
